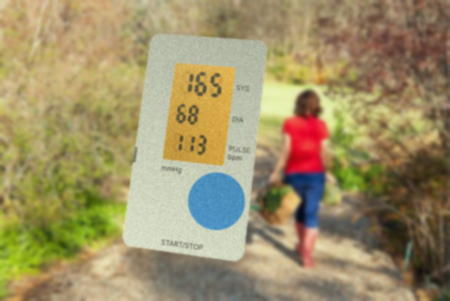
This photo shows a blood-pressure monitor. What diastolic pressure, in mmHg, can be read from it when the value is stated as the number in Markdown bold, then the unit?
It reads **68** mmHg
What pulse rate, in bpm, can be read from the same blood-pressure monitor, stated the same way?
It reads **113** bpm
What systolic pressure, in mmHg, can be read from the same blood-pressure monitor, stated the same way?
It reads **165** mmHg
